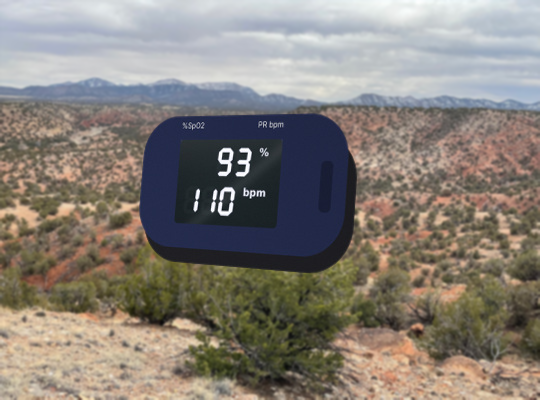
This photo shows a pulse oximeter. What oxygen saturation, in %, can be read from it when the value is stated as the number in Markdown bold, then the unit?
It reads **93** %
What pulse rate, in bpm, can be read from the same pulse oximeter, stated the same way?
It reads **110** bpm
